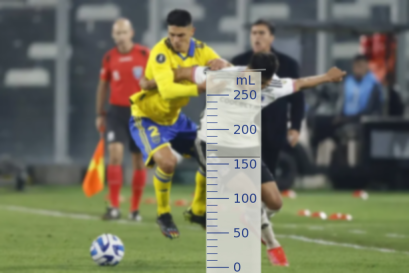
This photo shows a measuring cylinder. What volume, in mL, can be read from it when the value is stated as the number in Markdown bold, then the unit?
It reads **160** mL
